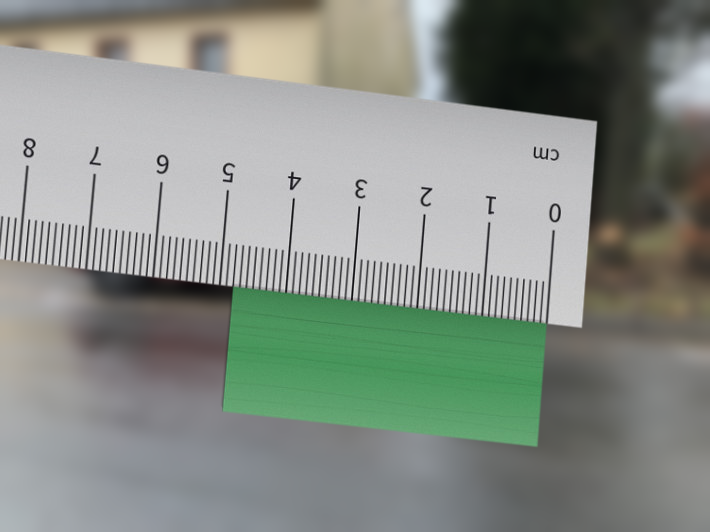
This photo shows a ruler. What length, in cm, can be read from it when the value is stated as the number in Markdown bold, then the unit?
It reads **4.8** cm
